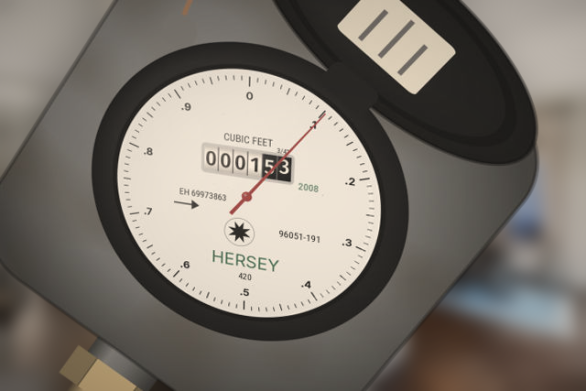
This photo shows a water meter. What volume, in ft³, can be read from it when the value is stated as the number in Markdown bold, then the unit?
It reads **153.10** ft³
